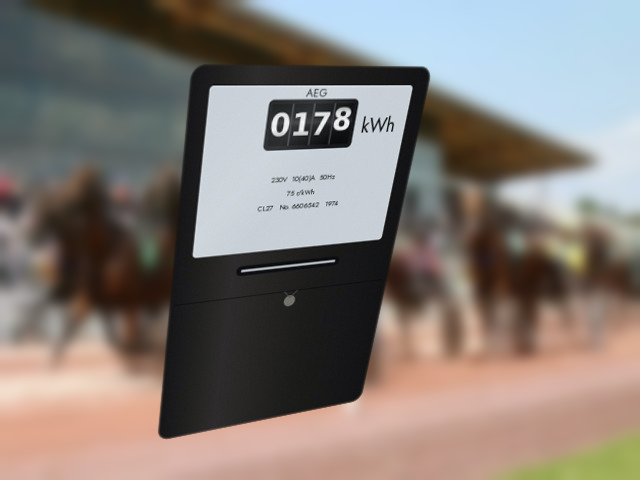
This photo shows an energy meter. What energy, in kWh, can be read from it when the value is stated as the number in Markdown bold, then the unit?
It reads **178** kWh
